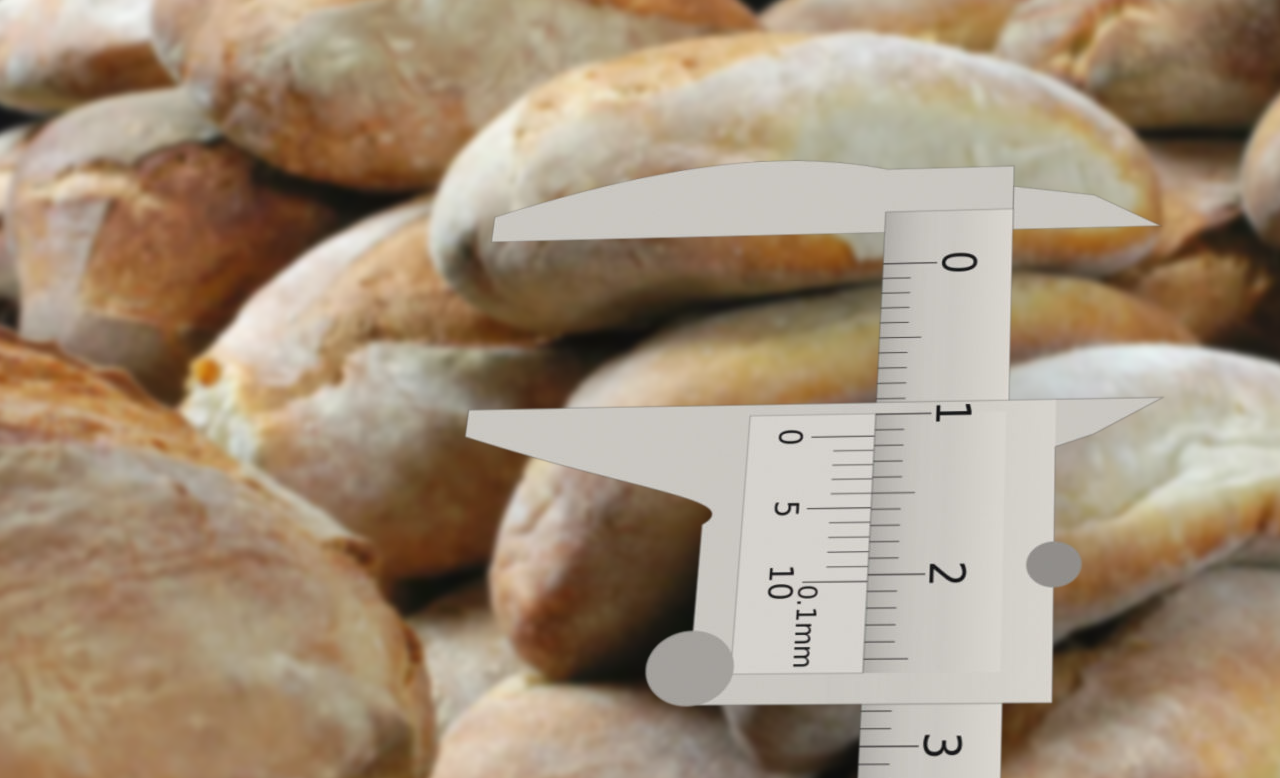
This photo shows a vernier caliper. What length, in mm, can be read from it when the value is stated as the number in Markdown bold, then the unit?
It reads **11.4** mm
